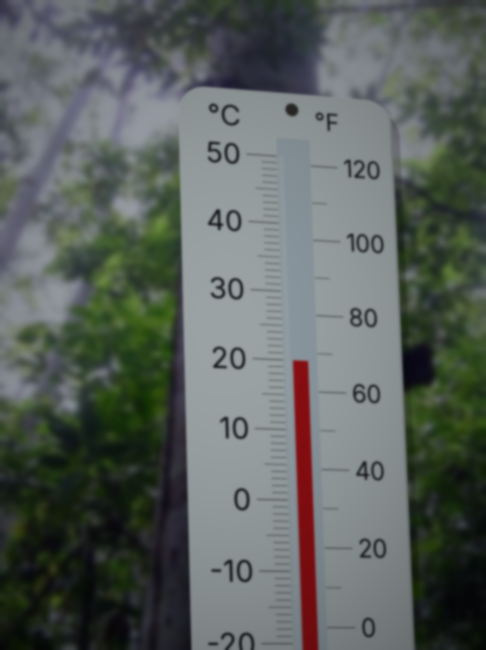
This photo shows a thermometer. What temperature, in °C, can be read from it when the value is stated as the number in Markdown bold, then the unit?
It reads **20** °C
